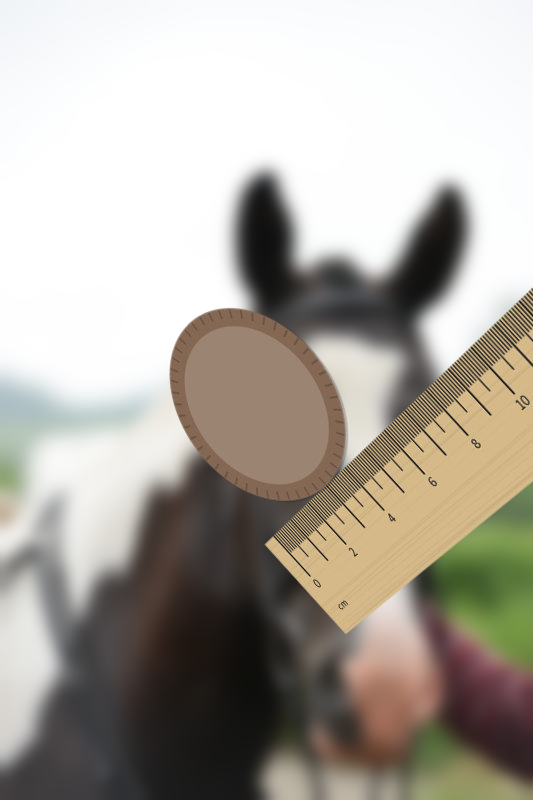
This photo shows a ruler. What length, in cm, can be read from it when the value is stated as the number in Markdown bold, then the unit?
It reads **6** cm
